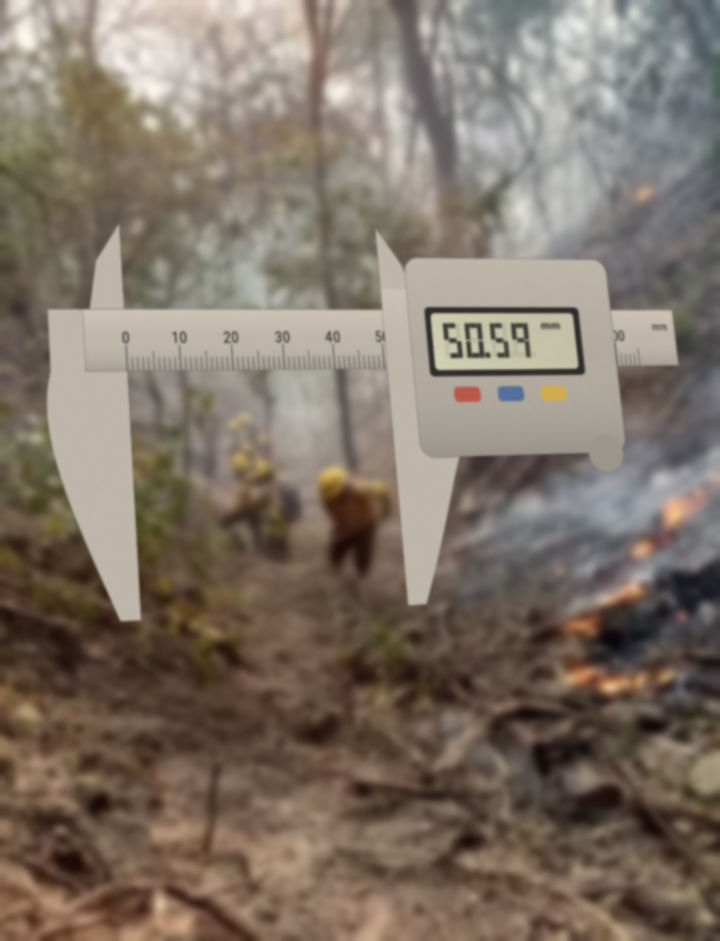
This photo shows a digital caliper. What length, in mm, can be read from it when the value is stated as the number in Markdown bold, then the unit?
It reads **50.59** mm
